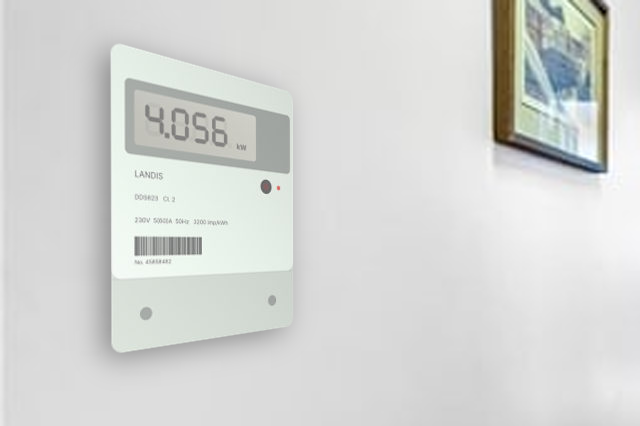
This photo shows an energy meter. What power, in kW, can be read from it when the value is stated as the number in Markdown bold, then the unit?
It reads **4.056** kW
